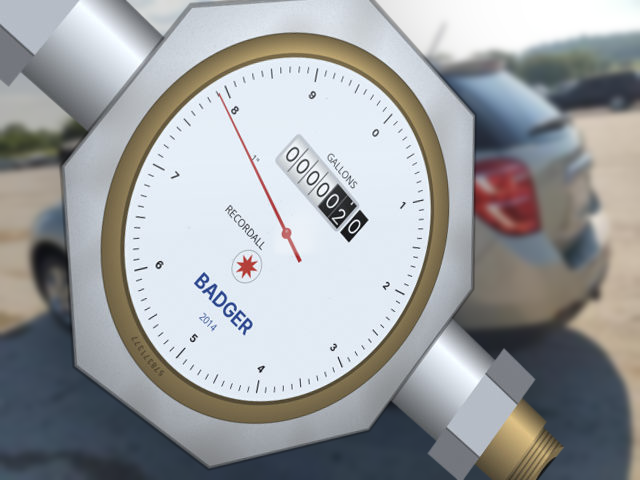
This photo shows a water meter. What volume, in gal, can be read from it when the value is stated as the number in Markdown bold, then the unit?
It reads **17.9** gal
